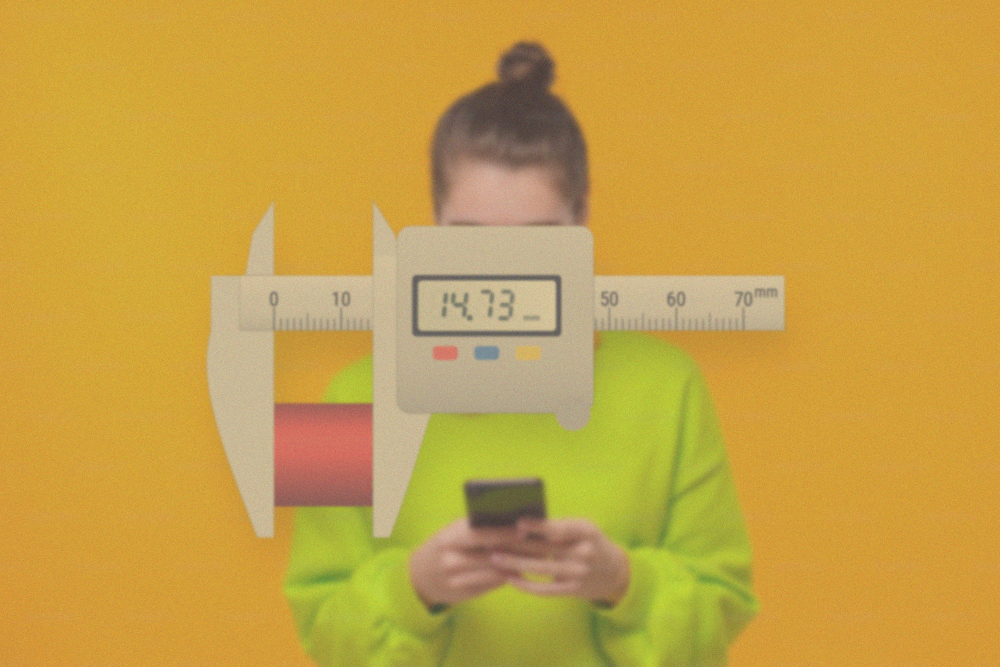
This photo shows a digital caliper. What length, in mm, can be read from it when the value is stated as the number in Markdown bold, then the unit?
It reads **14.73** mm
